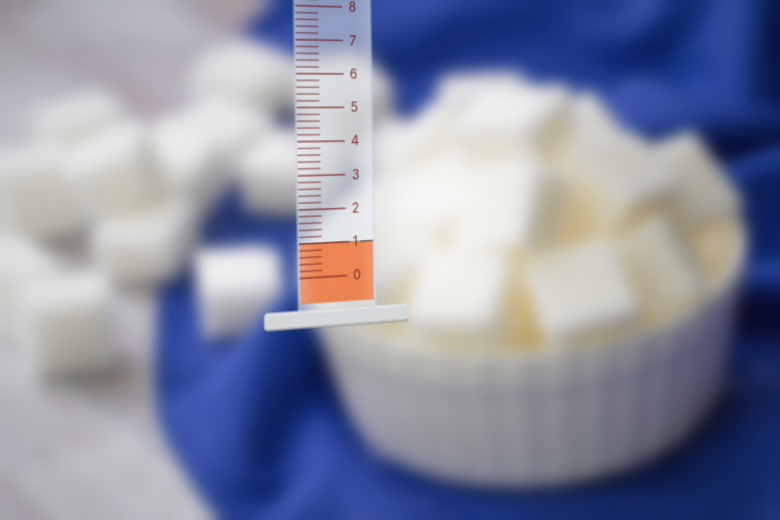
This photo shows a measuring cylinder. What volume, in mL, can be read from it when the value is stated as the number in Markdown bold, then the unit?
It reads **1** mL
